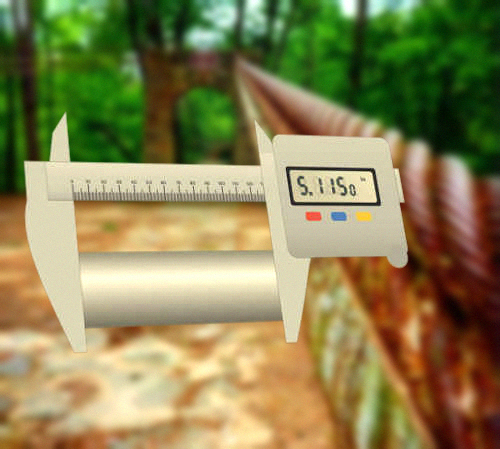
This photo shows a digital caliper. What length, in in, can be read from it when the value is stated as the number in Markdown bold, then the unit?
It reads **5.1150** in
